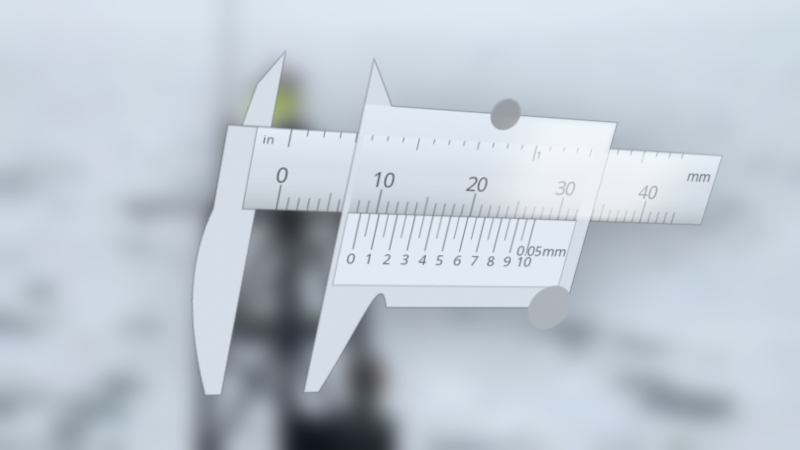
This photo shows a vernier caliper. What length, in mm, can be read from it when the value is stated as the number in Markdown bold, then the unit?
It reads **8.4** mm
